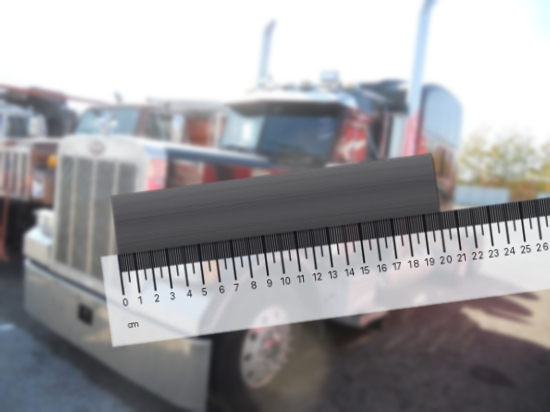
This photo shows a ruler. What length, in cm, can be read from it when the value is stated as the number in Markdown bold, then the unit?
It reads **20** cm
